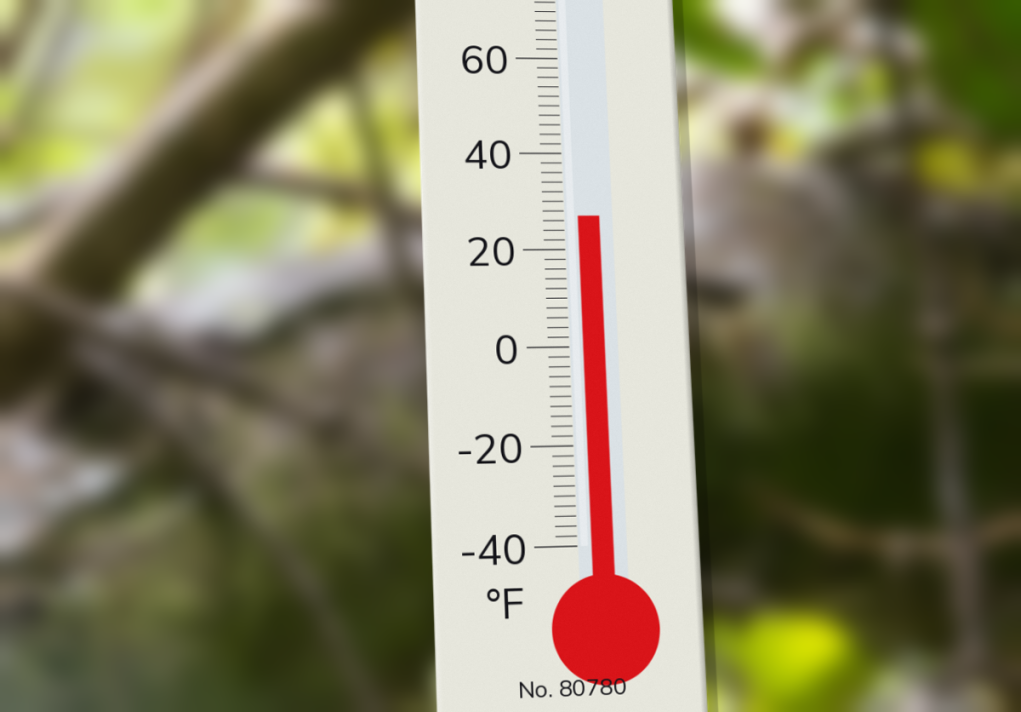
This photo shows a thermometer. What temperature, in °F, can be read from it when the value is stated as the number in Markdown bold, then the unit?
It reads **27** °F
